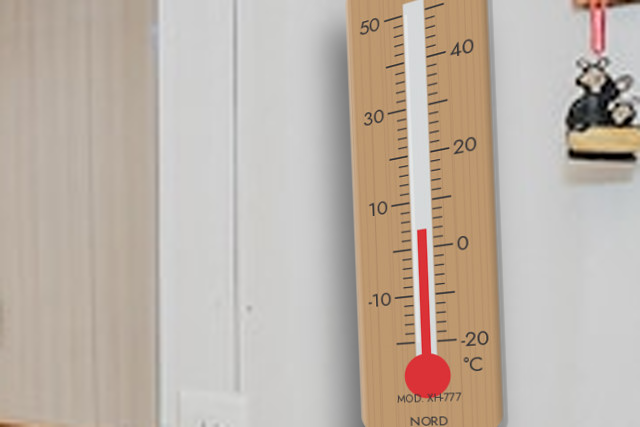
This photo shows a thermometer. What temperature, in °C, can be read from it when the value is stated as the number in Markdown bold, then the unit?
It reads **4** °C
